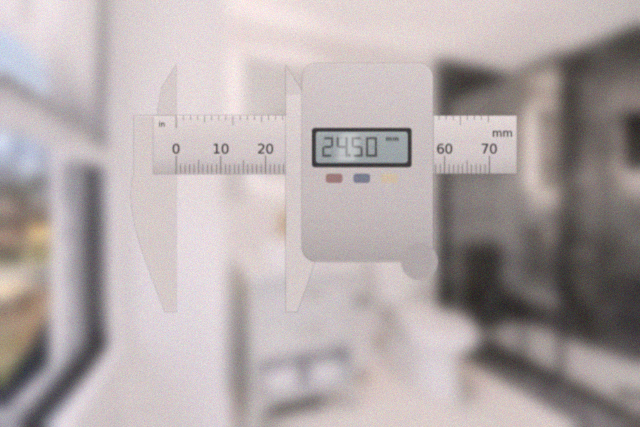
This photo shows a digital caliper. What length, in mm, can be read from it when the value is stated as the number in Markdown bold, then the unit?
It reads **24.50** mm
